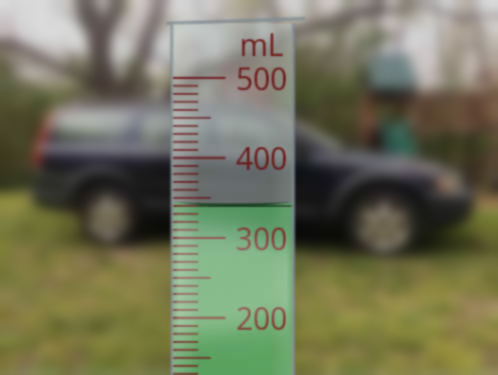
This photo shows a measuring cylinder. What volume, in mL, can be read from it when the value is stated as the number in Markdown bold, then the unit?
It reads **340** mL
